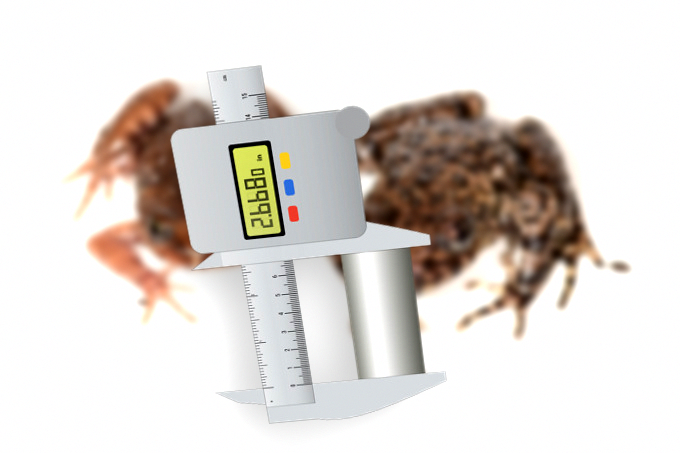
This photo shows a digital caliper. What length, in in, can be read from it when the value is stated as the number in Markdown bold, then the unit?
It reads **2.6680** in
